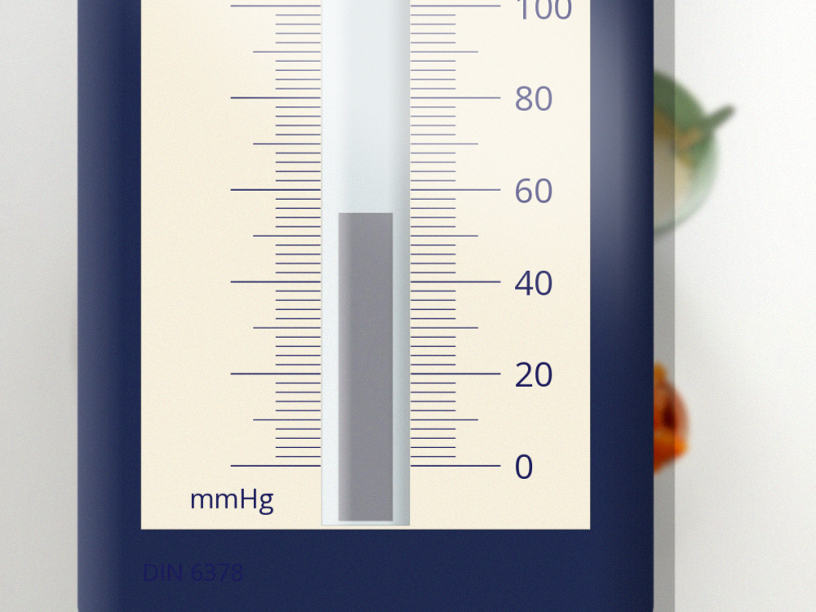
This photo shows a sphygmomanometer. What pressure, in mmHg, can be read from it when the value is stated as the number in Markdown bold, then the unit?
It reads **55** mmHg
